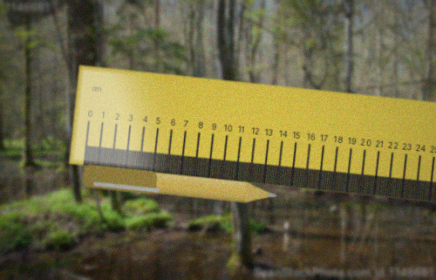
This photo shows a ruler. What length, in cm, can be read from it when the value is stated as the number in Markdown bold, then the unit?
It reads **14** cm
